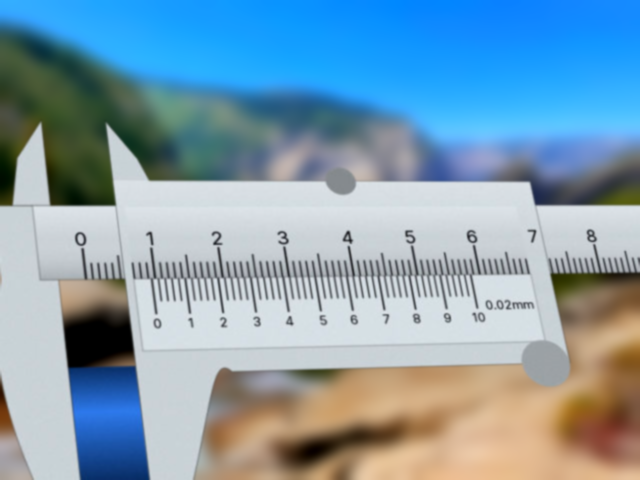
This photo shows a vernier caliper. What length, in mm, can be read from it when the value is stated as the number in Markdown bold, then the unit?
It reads **9.5** mm
